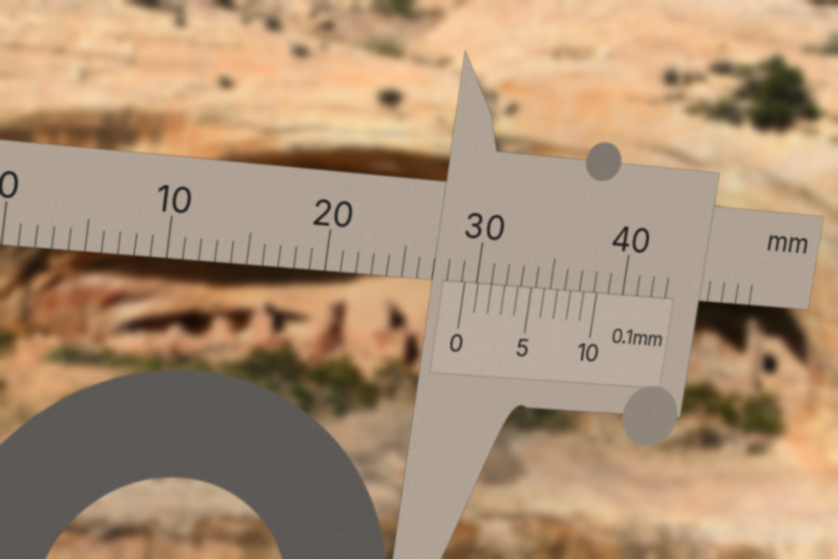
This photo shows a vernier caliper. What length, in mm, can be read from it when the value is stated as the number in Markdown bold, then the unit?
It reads **29.2** mm
